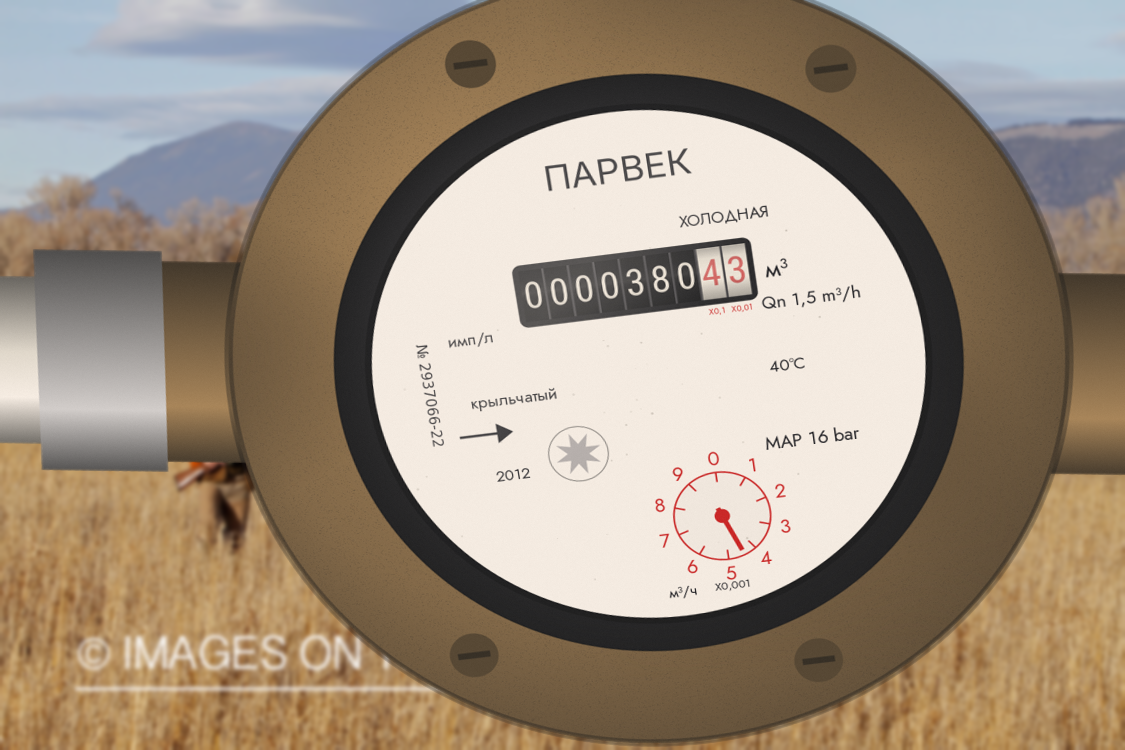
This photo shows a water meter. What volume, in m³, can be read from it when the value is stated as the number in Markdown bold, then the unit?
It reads **380.434** m³
